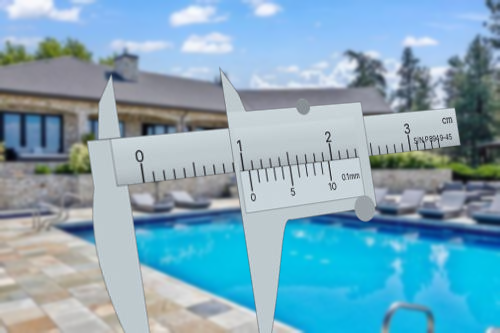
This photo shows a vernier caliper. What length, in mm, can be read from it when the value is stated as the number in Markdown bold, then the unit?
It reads **10.6** mm
